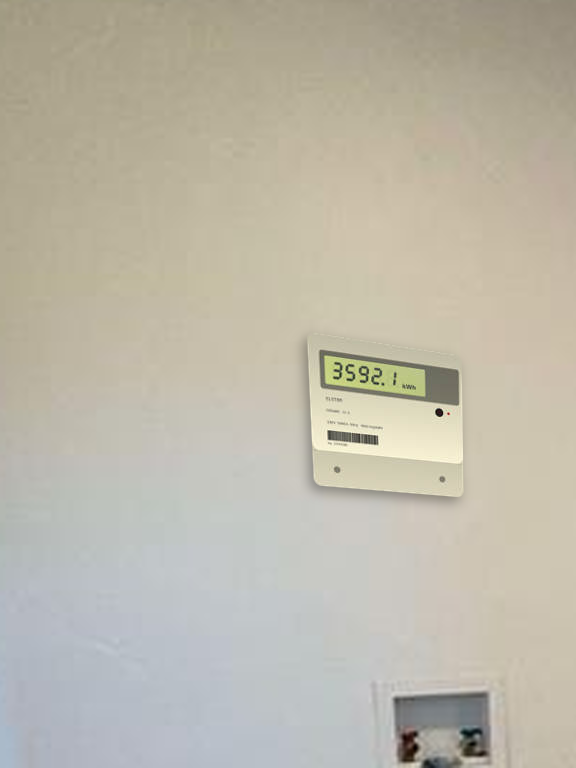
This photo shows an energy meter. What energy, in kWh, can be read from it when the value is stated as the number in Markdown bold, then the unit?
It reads **3592.1** kWh
